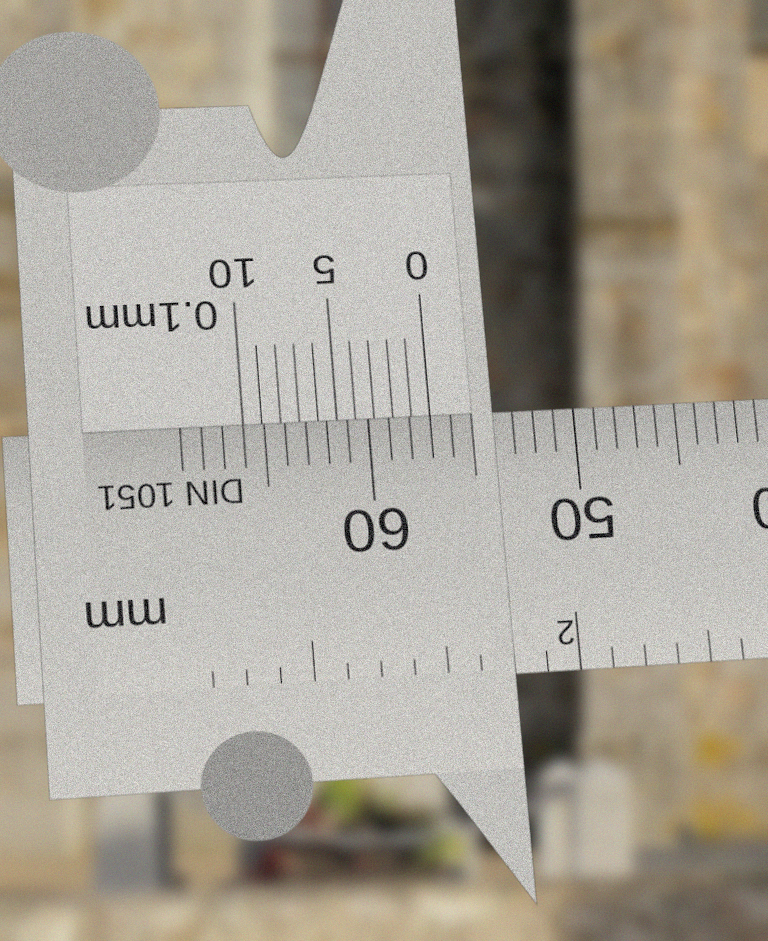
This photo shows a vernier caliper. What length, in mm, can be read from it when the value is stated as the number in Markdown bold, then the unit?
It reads **57.0** mm
